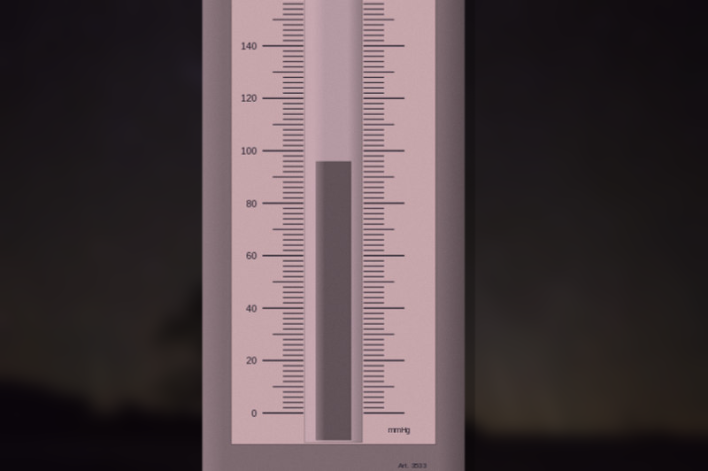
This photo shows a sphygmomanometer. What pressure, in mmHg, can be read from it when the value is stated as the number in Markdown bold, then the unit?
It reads **96** mmHg
